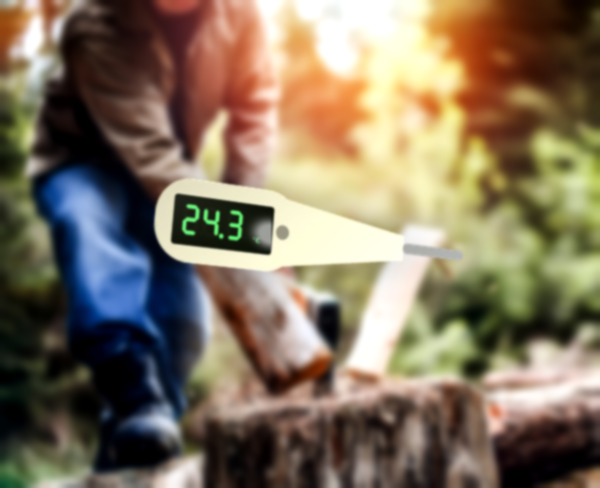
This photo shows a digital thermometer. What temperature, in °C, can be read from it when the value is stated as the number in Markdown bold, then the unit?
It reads **24.3** °C
